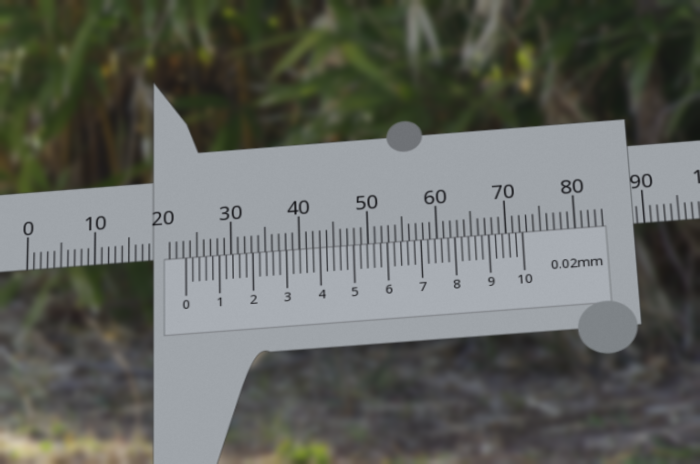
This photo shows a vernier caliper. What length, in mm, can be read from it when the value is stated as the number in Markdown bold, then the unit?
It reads **23.4** mm
